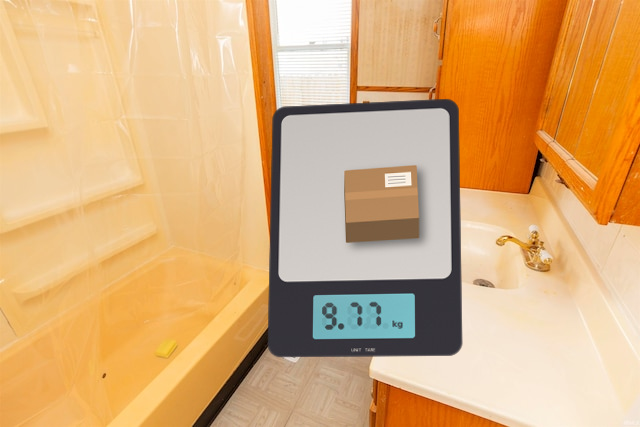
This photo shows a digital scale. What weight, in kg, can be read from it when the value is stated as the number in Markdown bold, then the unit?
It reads **9.77** kg
